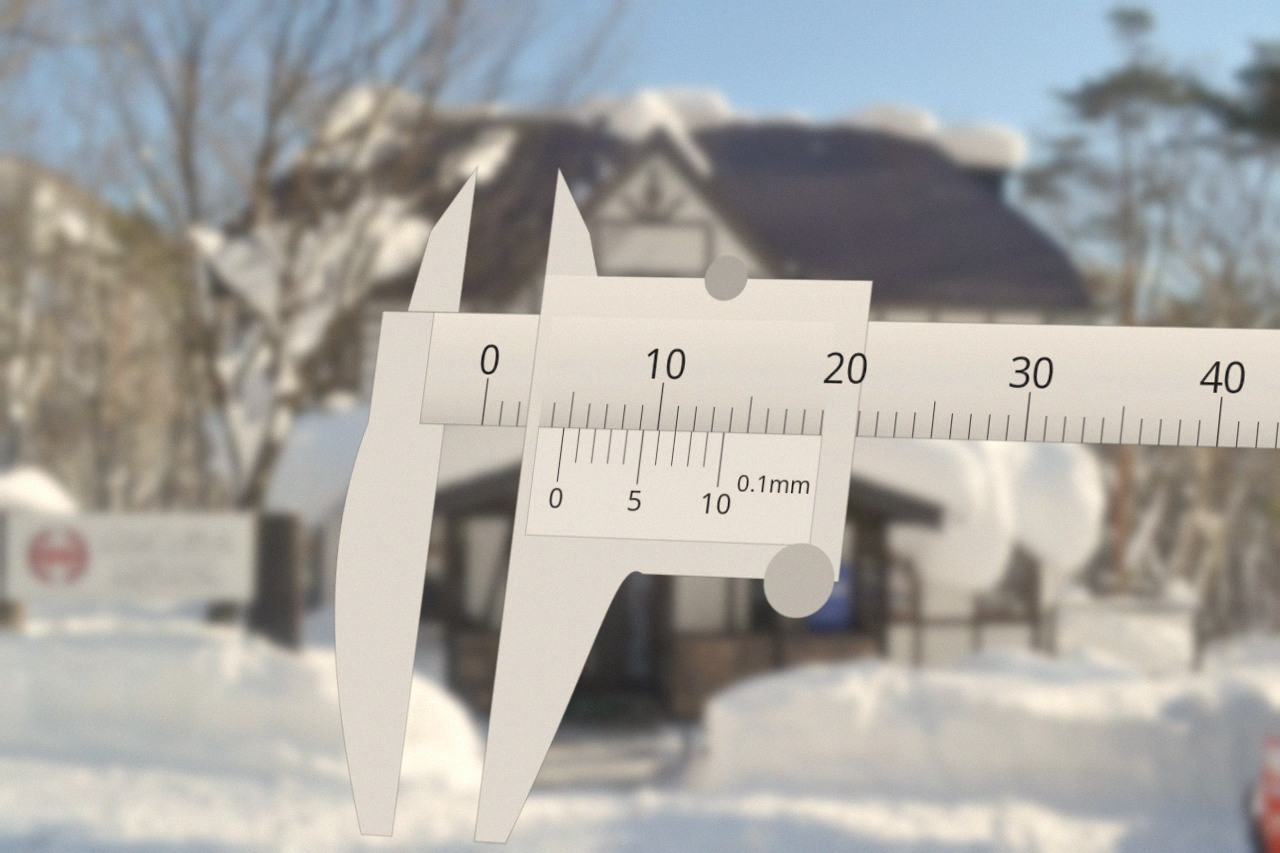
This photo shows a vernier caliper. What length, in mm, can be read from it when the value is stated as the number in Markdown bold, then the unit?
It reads **4.7** mm
